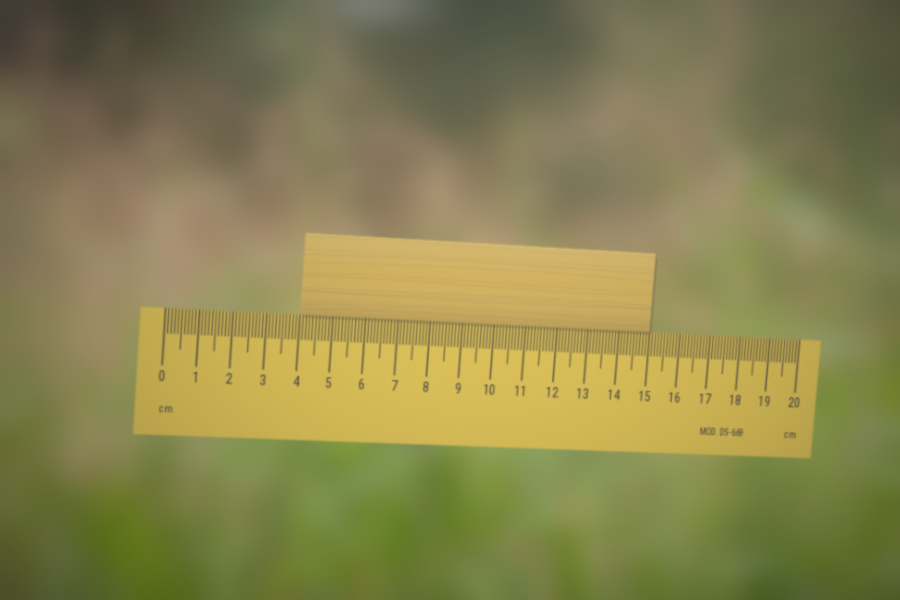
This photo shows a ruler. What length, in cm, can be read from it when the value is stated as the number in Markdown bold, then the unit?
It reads **11** cm
